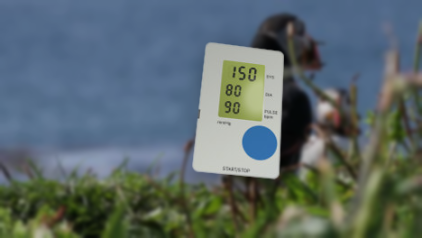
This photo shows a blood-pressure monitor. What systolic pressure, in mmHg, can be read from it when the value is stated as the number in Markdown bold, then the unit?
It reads **150** mmHg
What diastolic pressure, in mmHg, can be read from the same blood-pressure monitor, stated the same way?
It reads **80** mmHg
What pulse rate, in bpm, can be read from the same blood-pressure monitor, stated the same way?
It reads **90** bpm
